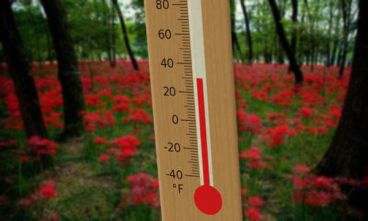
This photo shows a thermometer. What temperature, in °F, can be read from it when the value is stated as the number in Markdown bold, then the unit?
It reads **30** °F
